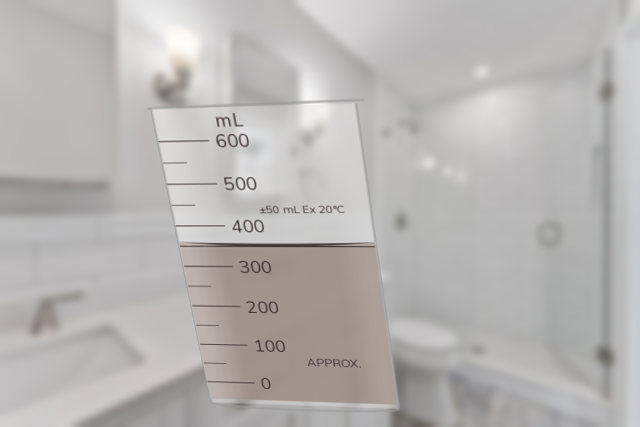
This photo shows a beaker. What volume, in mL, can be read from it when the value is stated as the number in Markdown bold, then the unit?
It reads **350** mL
